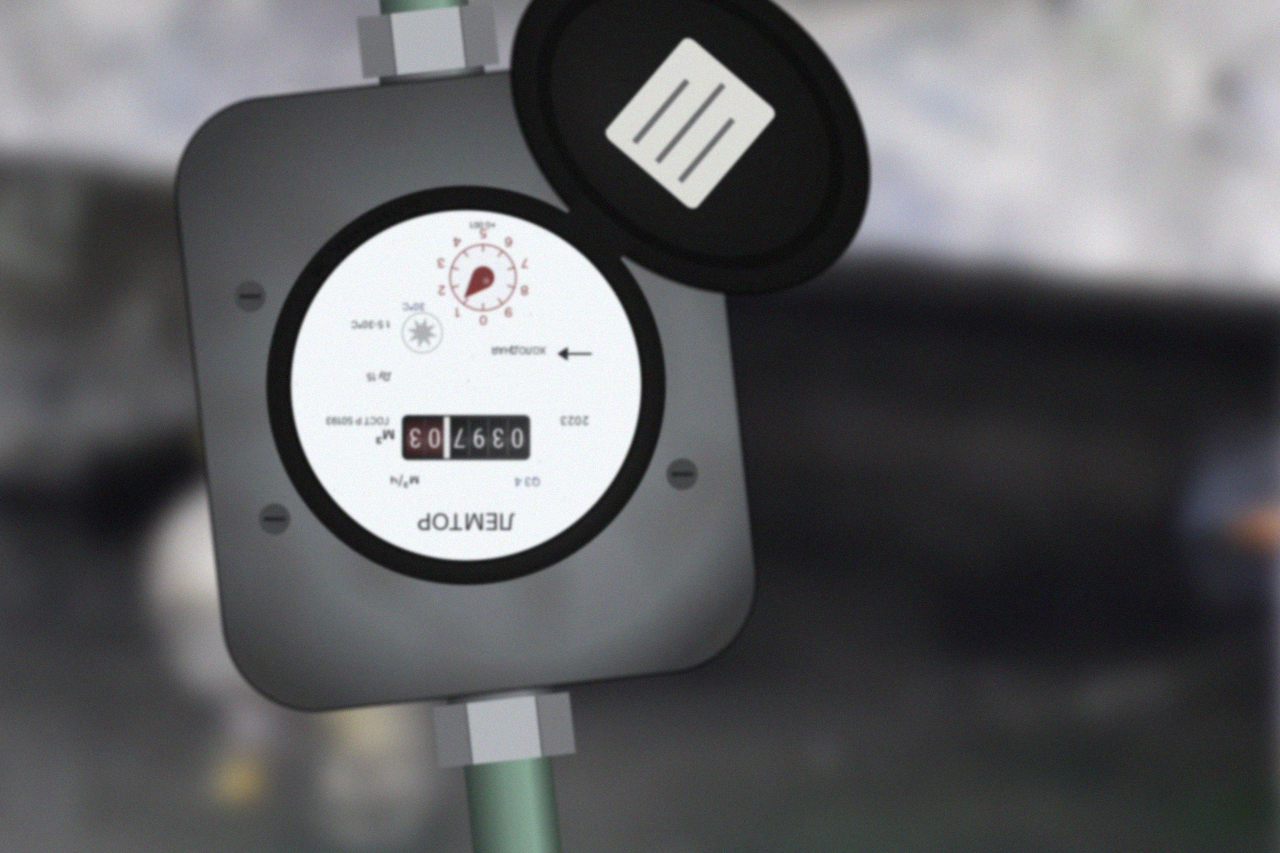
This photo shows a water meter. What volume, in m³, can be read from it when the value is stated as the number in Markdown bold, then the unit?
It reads **397.031** m³
